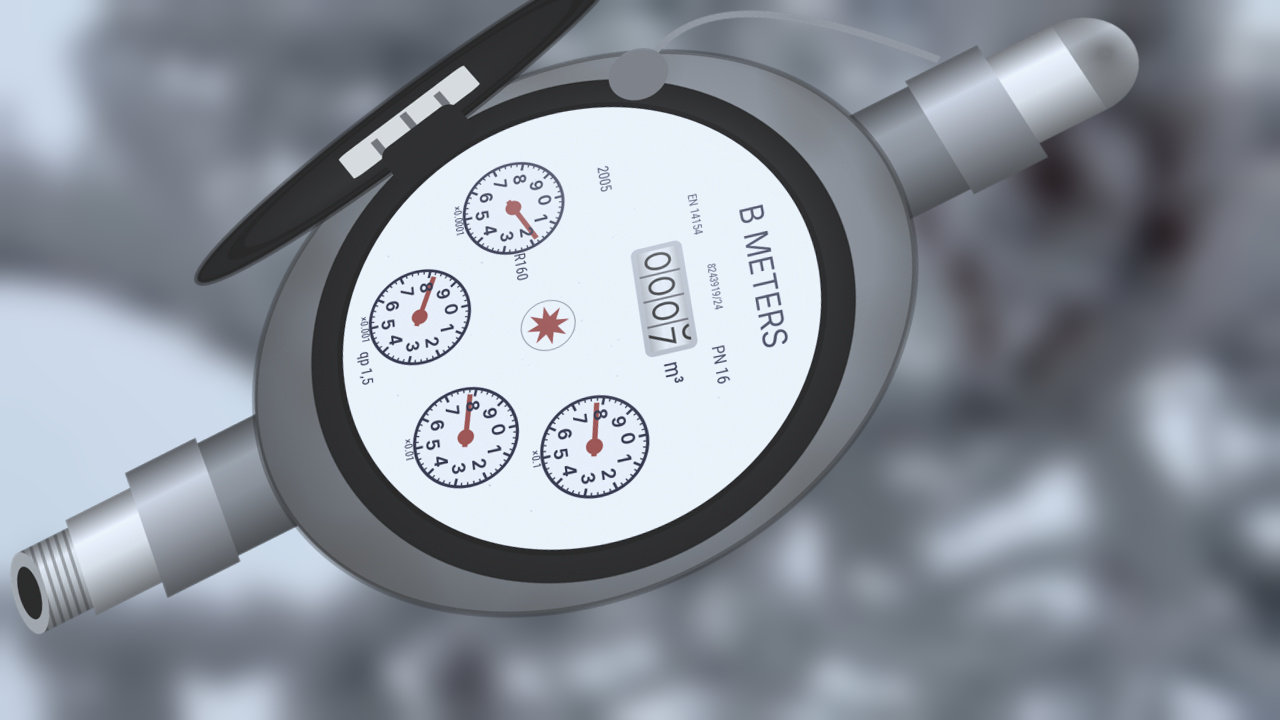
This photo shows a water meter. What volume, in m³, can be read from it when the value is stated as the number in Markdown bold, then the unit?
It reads **6.7781** m³
